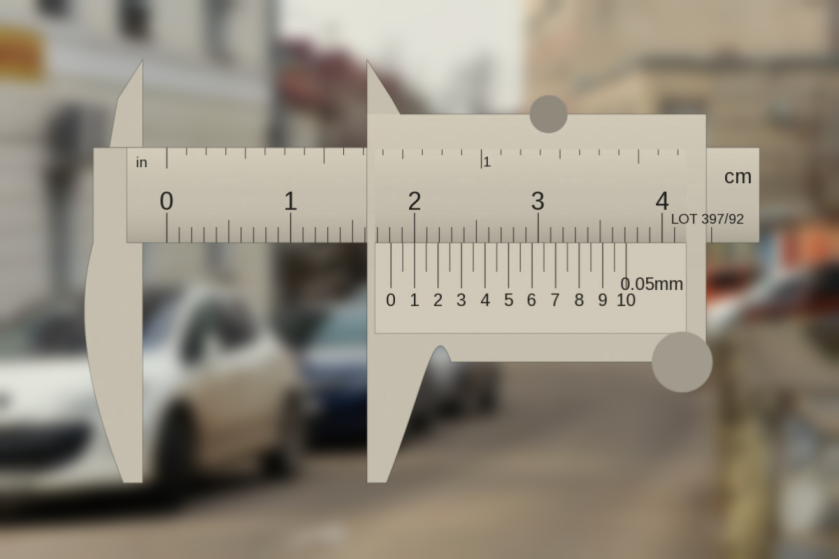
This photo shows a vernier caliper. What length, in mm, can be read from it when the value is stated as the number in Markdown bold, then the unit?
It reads **18.1** mm
